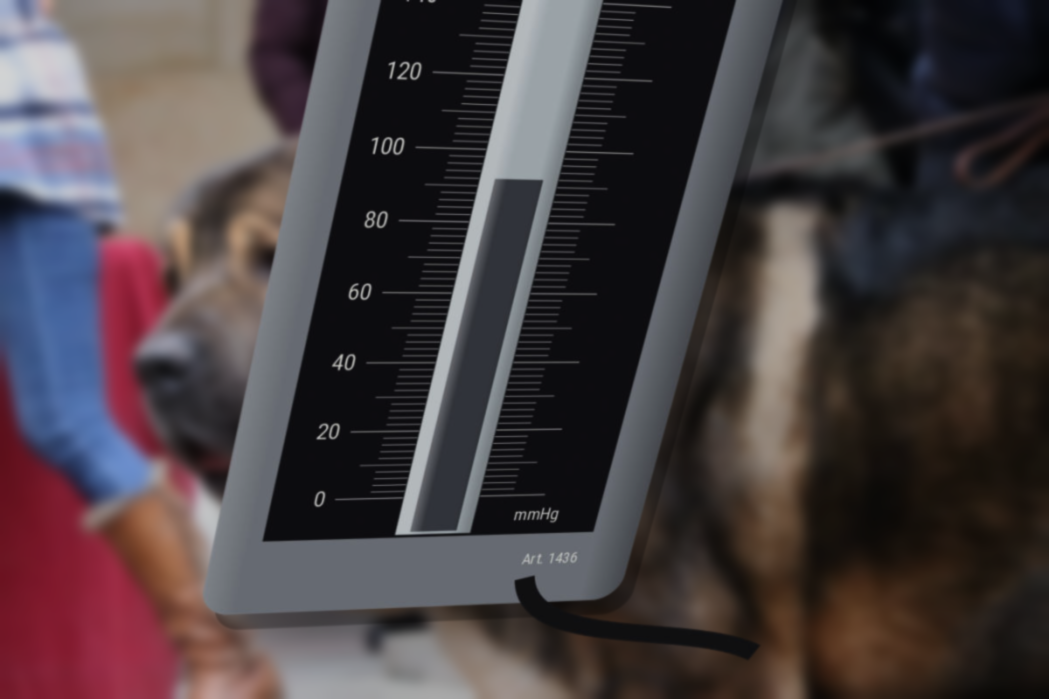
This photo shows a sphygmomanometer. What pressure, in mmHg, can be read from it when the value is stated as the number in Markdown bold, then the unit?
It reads **92** mmHg
